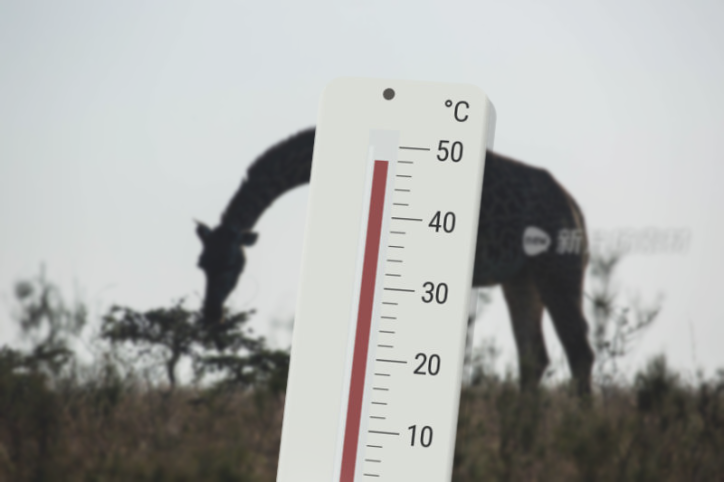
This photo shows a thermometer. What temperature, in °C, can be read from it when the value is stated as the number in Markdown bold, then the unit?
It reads **48** °C
